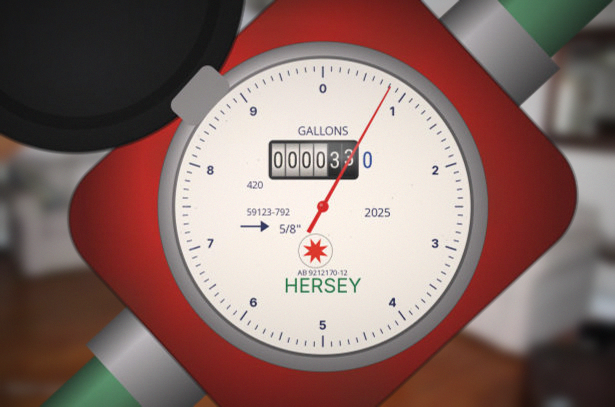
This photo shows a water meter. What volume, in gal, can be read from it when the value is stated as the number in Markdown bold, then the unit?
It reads **330.8** gal
